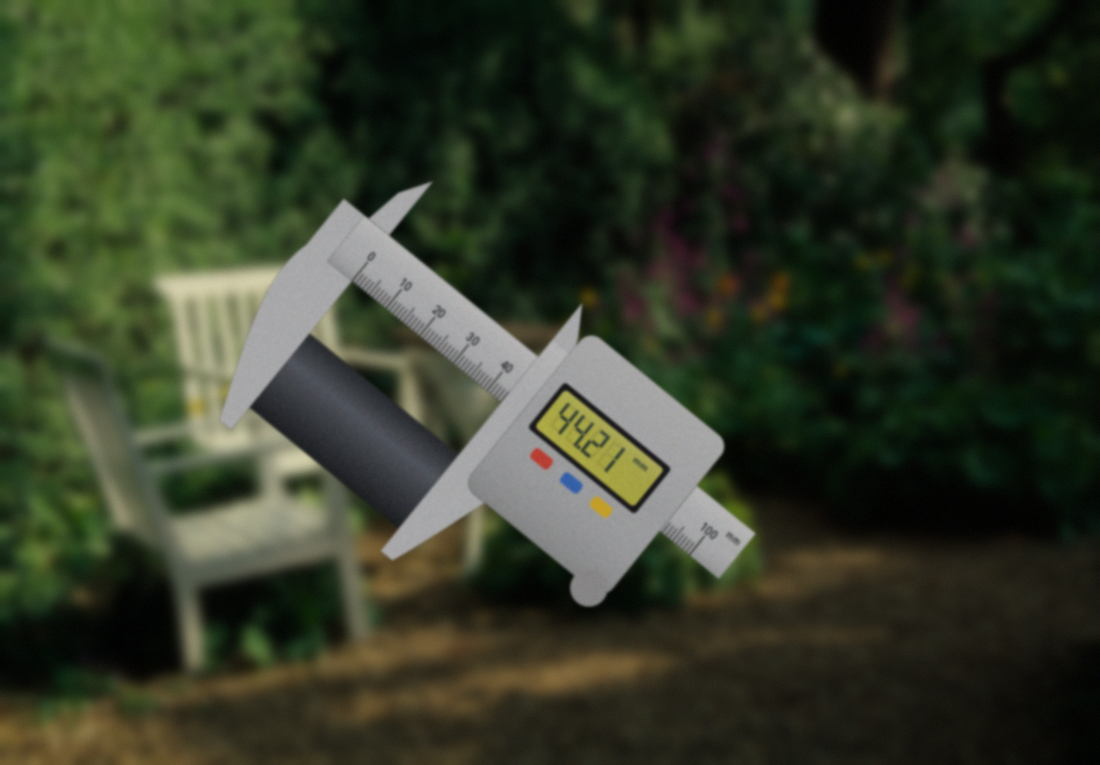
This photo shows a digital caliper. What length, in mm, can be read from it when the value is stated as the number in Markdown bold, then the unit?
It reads **44.21** mm
